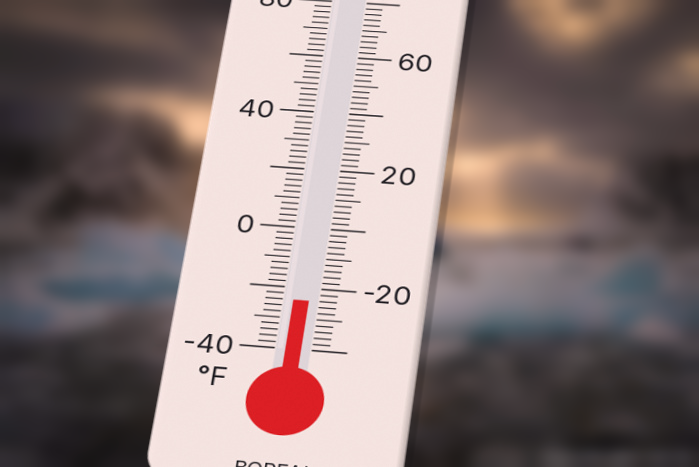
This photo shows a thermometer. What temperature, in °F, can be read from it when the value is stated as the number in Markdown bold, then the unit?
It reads **-24** °F
